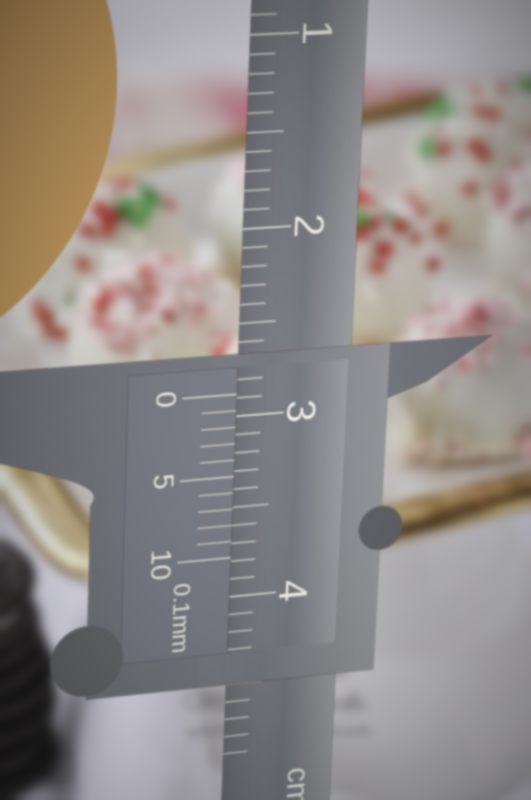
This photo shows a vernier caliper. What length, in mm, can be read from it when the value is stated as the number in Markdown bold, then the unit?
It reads **28.8** mm
